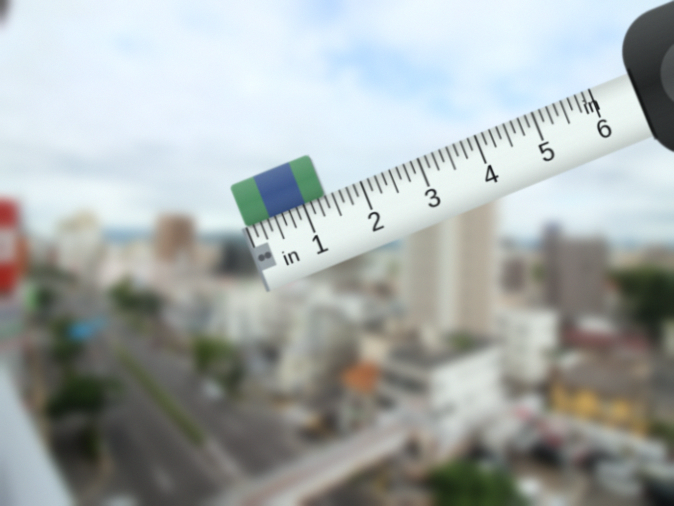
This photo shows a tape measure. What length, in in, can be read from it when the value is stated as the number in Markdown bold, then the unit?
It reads **1.375** in
